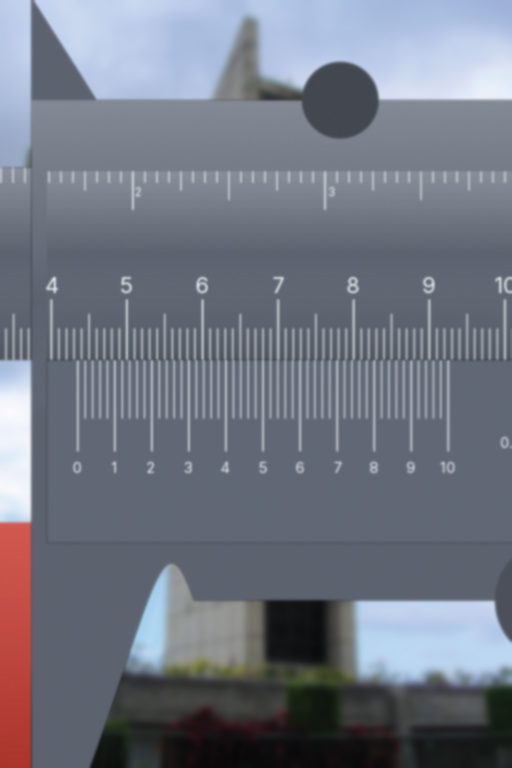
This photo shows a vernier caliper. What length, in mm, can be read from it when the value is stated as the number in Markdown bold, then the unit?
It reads **43.5** mm
